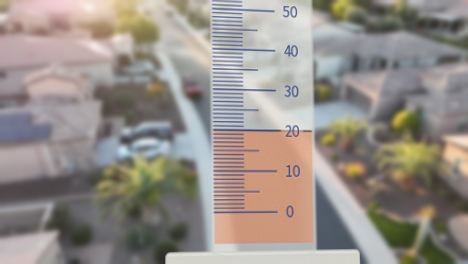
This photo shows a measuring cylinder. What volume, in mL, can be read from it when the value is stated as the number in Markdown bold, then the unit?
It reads **20** mL
